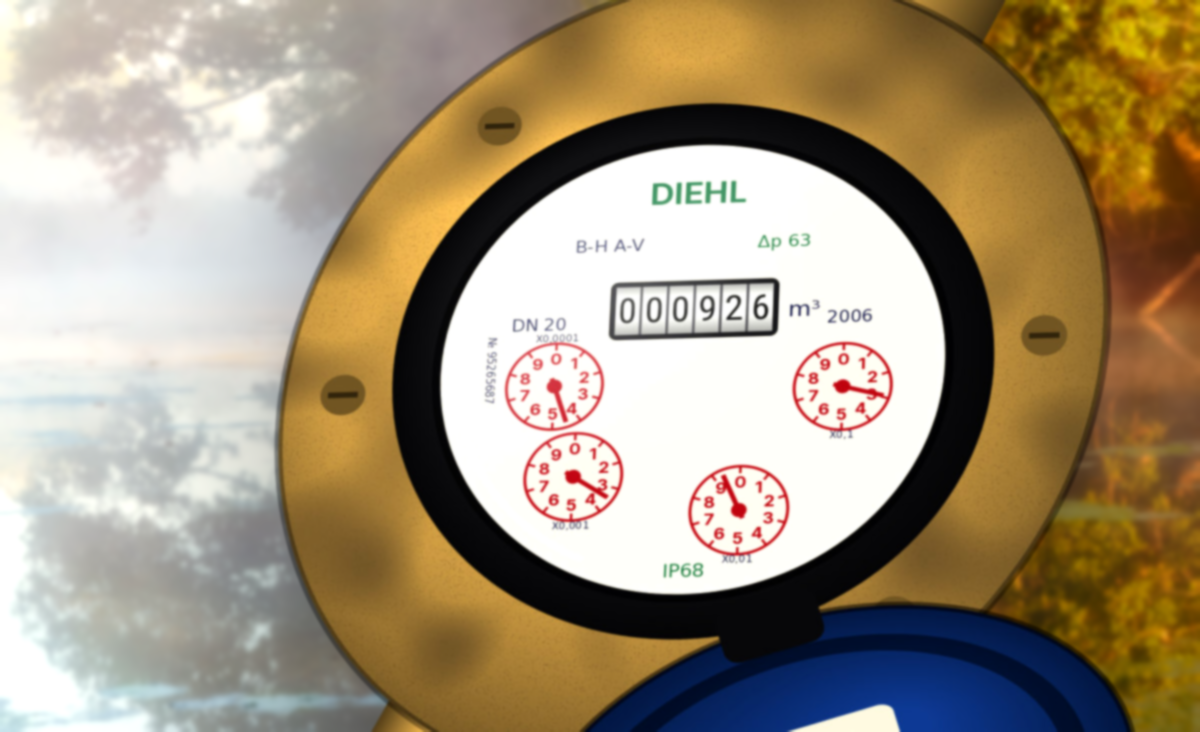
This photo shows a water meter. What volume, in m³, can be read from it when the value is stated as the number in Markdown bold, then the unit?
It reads **926.2934** m³
